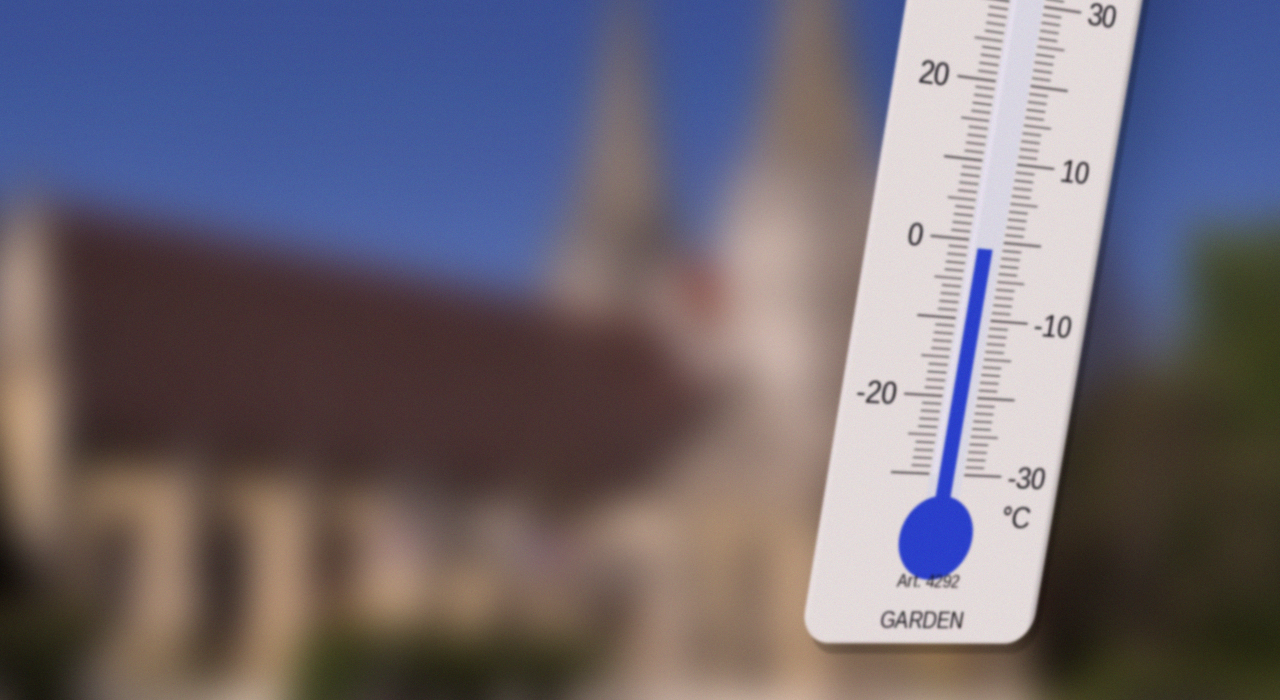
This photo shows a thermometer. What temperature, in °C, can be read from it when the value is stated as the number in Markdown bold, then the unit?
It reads **-1** °C
